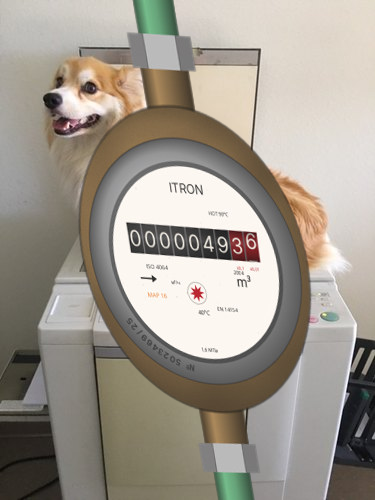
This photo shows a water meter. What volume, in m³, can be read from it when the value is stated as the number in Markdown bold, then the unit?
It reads **49.36** m³
